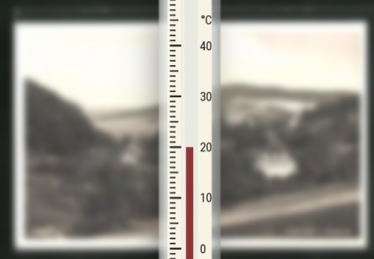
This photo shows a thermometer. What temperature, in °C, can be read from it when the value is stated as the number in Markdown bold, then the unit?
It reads **20** °C
